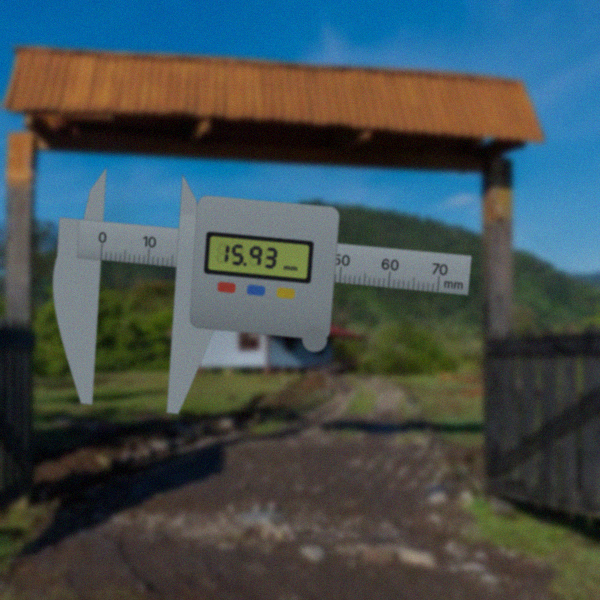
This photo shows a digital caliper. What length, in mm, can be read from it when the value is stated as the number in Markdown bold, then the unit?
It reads **15.93** mm
